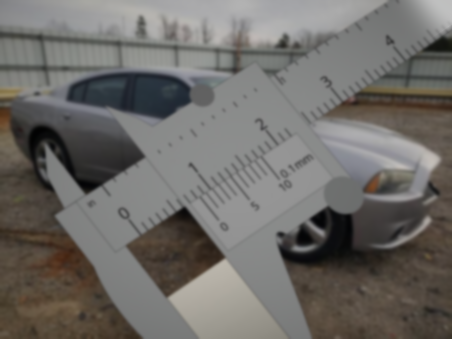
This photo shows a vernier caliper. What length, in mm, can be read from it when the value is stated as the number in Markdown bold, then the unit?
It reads **8.4** mm
